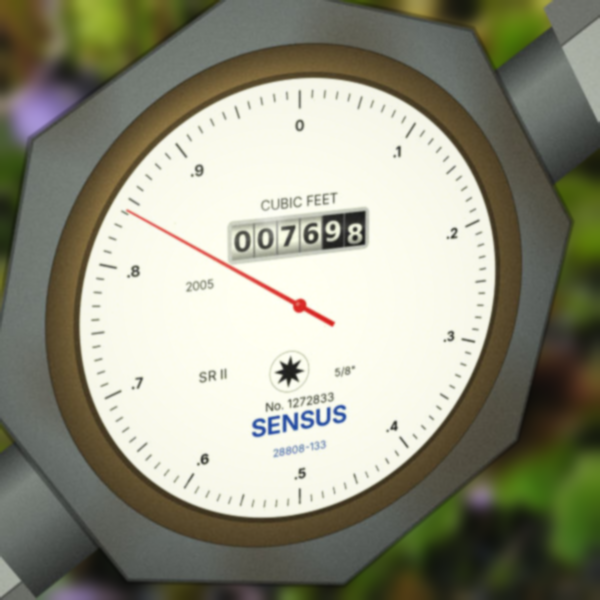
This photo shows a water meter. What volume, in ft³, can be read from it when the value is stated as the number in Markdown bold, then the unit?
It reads **7697.84** ft³
